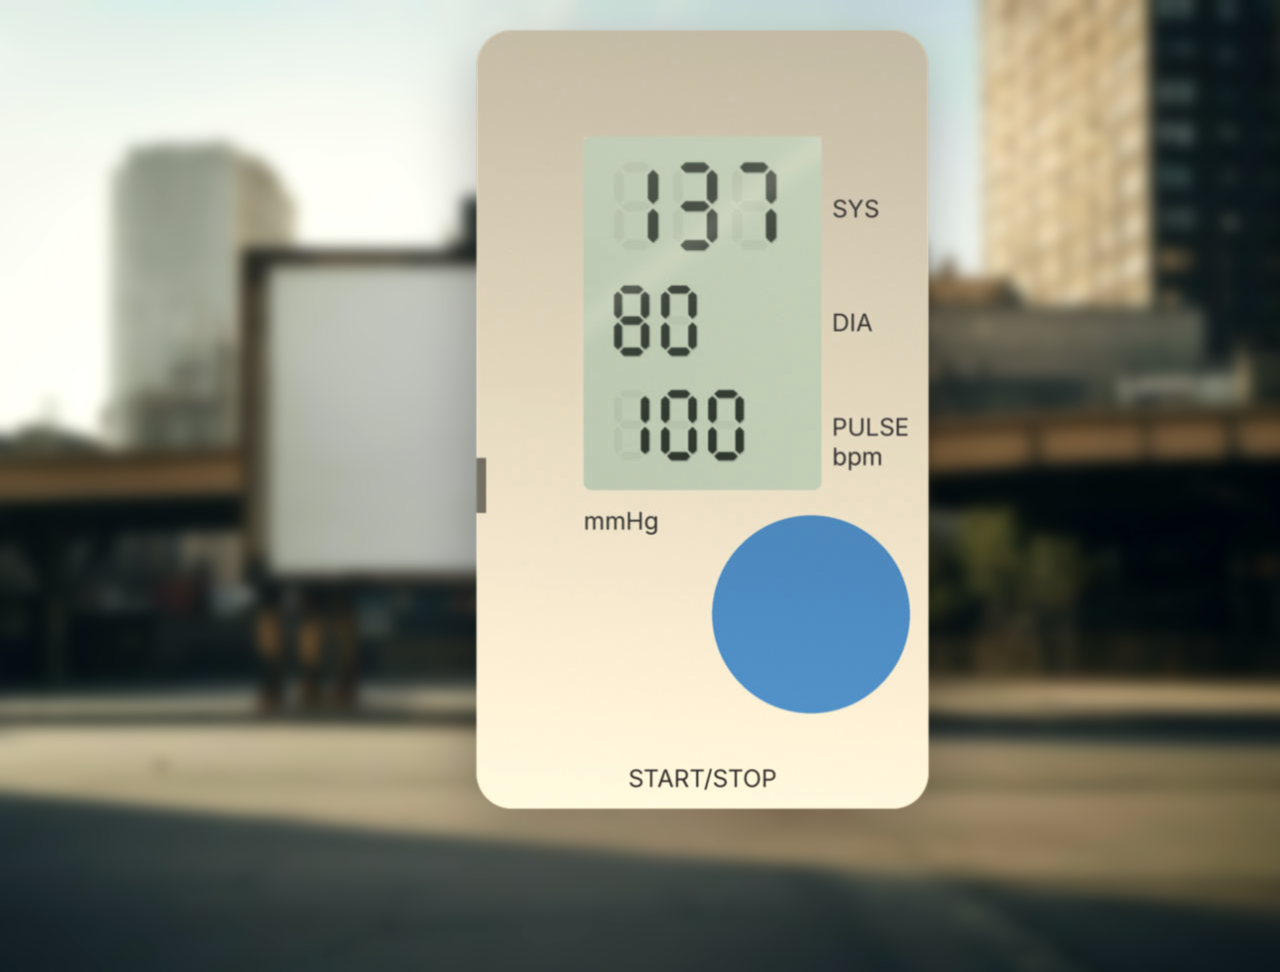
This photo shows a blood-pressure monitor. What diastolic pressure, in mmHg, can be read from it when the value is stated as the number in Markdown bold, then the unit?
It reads **80** mmHg
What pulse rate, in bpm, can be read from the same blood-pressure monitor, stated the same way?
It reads **100** bpm
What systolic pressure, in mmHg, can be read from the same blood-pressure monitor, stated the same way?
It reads **137** mmHg
